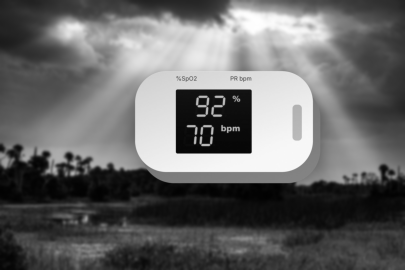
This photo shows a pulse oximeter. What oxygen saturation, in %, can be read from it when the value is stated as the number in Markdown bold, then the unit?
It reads **92** %
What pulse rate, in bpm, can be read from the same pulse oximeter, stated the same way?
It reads **70** bpm
